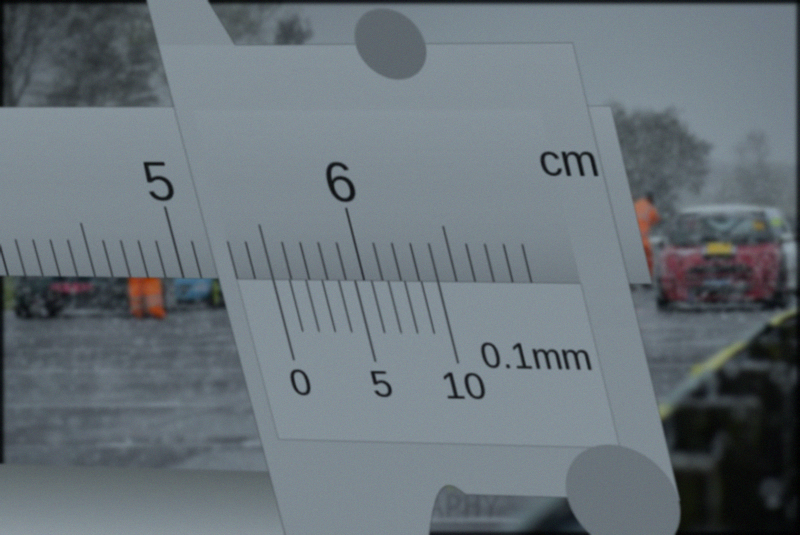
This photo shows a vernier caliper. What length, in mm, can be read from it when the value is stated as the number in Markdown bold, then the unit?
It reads **55.0** mm
